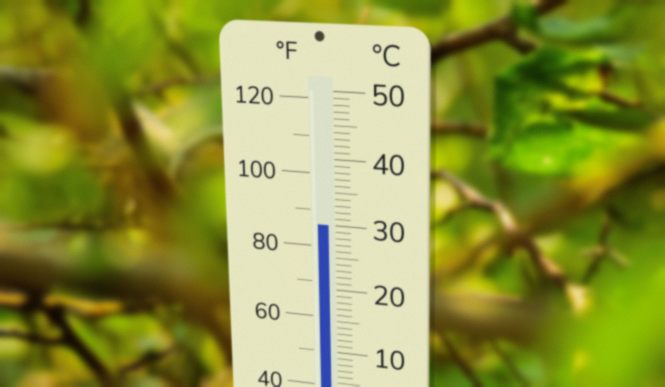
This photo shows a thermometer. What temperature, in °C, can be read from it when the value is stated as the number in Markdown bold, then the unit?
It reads **30** °C
